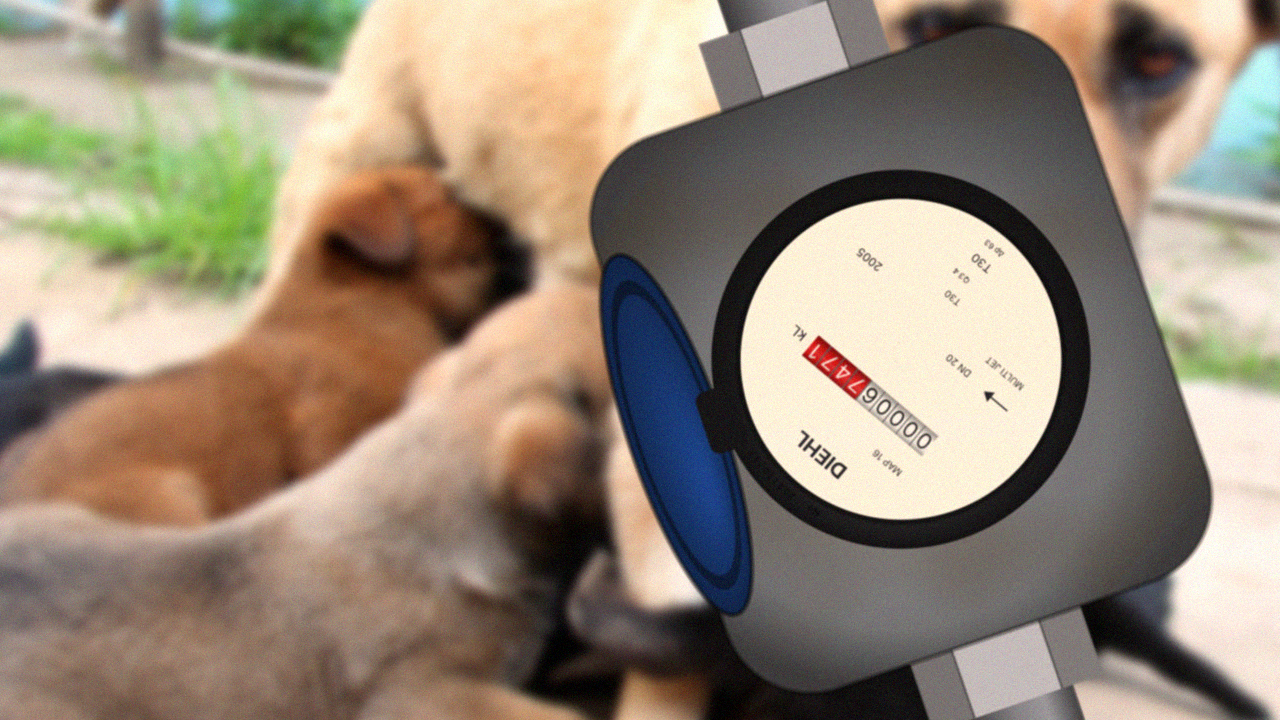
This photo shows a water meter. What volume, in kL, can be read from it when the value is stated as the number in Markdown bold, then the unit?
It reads **6.7471** kL
